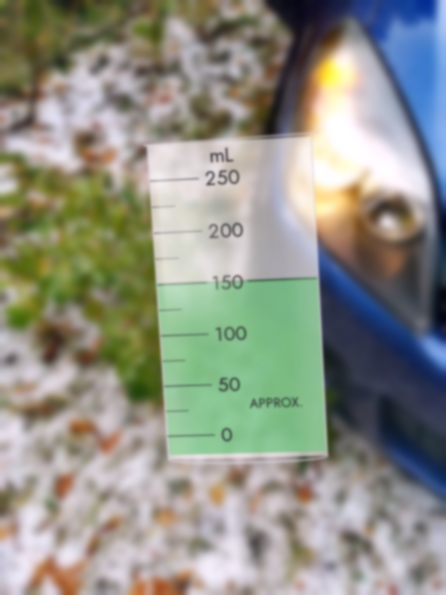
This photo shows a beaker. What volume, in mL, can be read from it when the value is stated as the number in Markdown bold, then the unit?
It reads **150** mL
